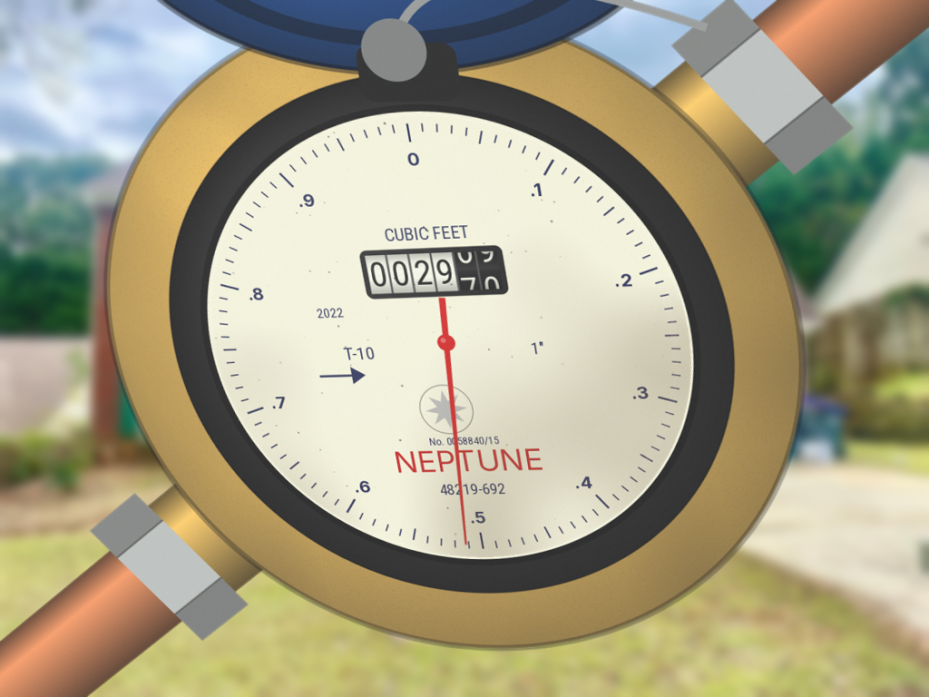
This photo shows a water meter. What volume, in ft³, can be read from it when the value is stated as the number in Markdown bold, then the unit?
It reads **2969.51** ft³
